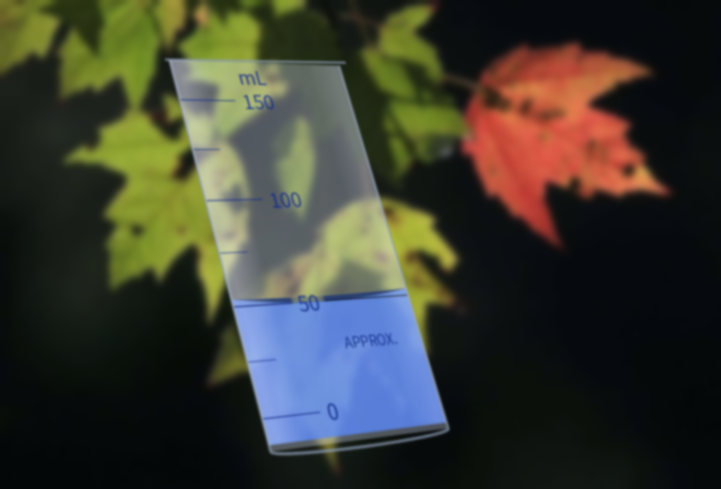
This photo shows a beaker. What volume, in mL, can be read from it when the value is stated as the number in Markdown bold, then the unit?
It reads **50** mL
